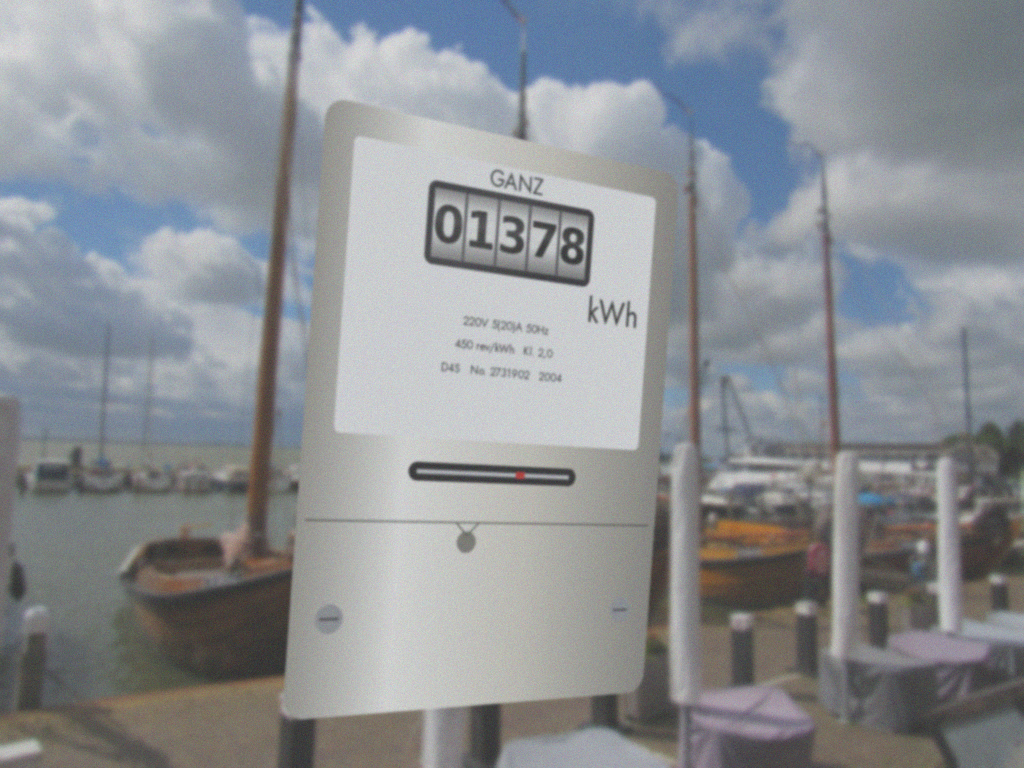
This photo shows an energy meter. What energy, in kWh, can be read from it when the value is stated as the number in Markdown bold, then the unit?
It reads **1378** kWh
